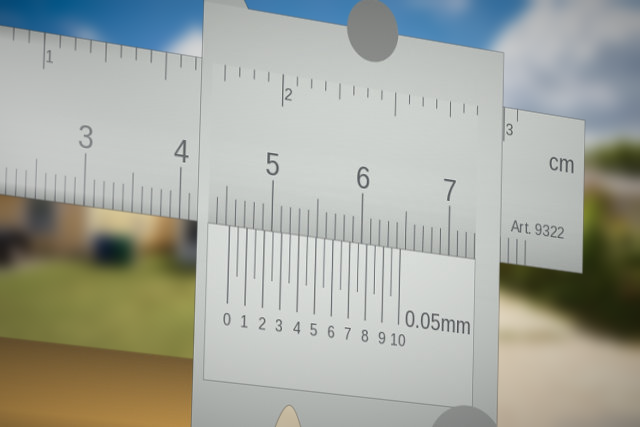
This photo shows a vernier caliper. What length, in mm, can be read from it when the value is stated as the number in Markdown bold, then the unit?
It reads **45.4** mm
